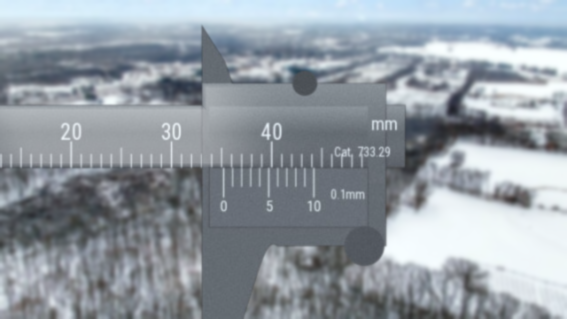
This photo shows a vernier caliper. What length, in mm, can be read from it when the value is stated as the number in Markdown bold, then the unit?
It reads **35.2** mm
